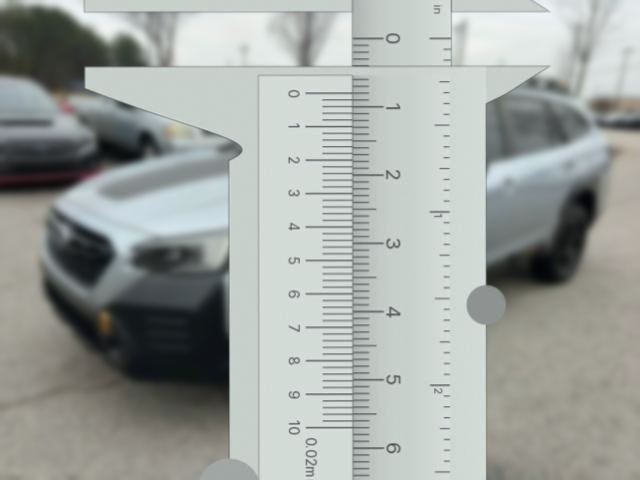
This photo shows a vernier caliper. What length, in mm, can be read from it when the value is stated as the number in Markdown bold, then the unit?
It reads **8.0** mm
